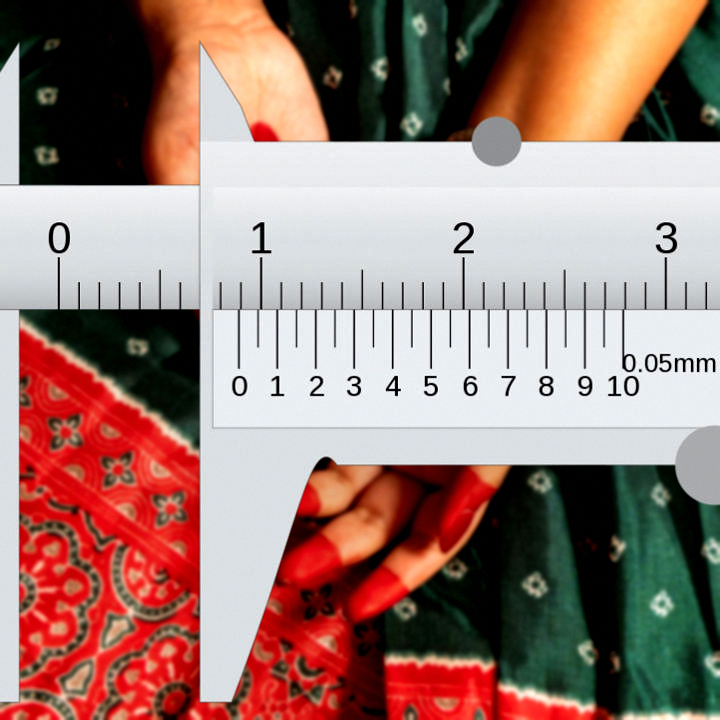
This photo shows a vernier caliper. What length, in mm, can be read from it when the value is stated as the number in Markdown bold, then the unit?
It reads **8.9** mm
